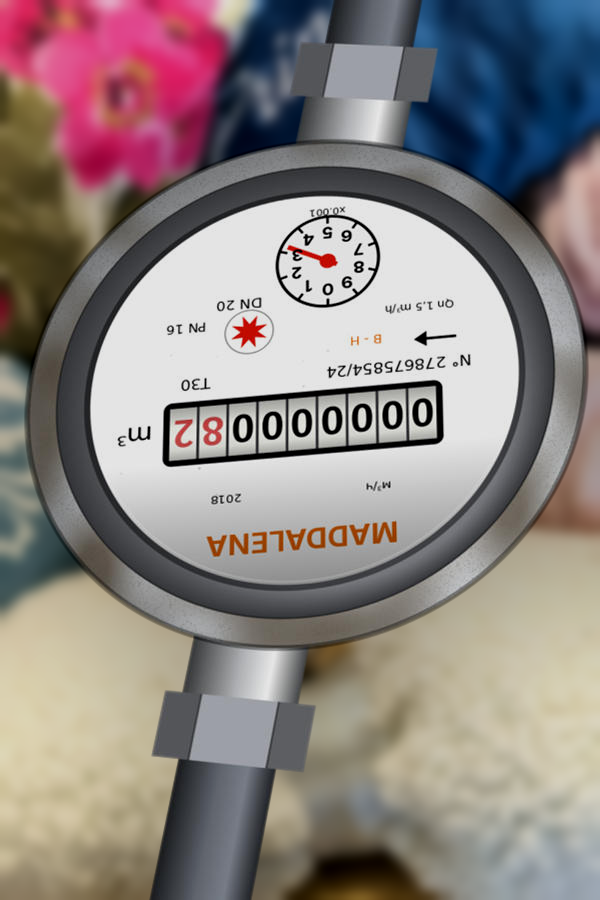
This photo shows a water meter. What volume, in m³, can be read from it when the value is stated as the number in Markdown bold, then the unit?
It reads **0.823** m³
